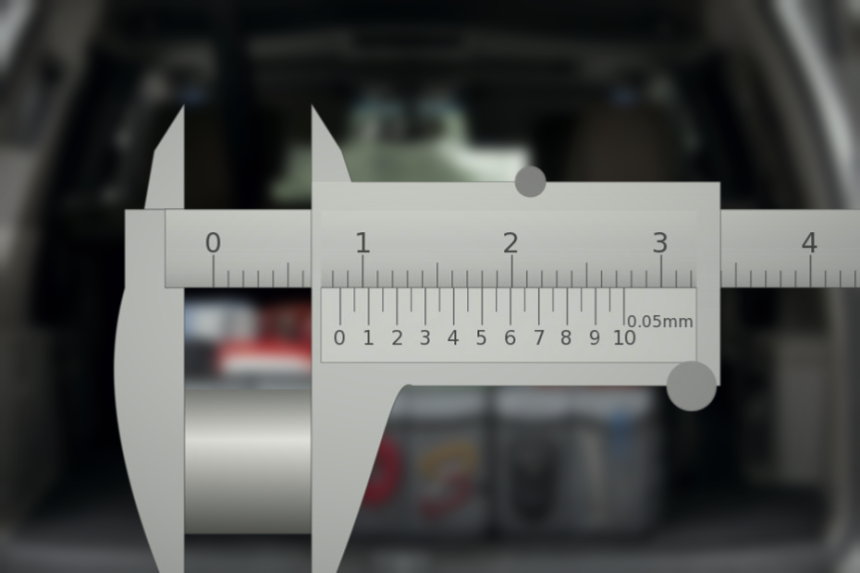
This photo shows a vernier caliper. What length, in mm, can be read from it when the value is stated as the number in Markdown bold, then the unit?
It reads **8.5** mm
